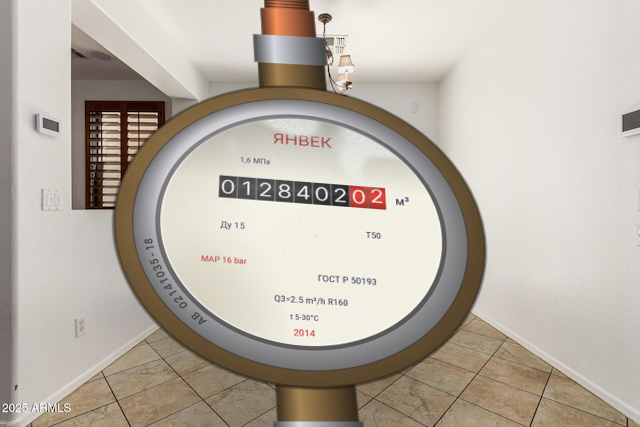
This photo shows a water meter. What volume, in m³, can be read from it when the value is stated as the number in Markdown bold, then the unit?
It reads **128402.02** m³
